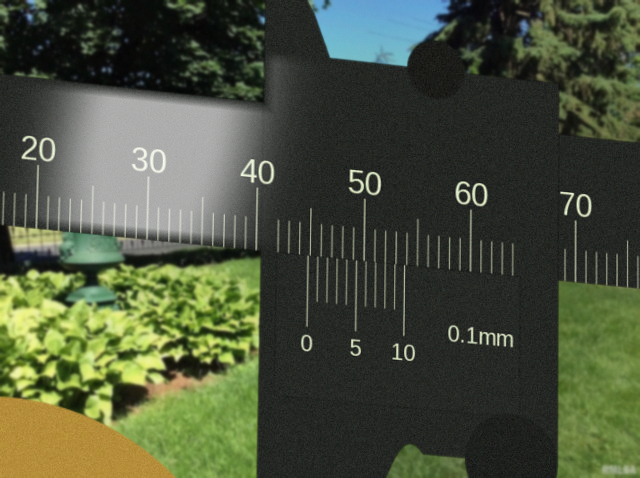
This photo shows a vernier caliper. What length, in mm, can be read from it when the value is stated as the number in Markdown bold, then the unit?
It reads **44.8** mm
